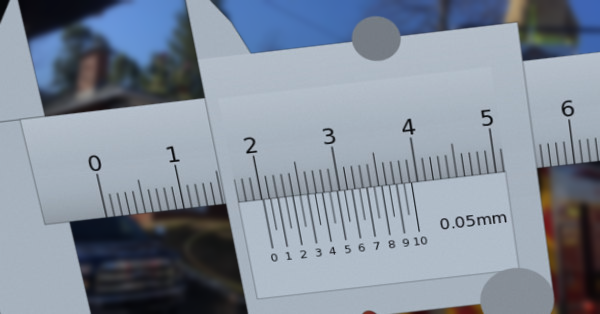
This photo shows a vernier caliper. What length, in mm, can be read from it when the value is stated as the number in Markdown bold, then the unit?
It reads **20.2** mm
